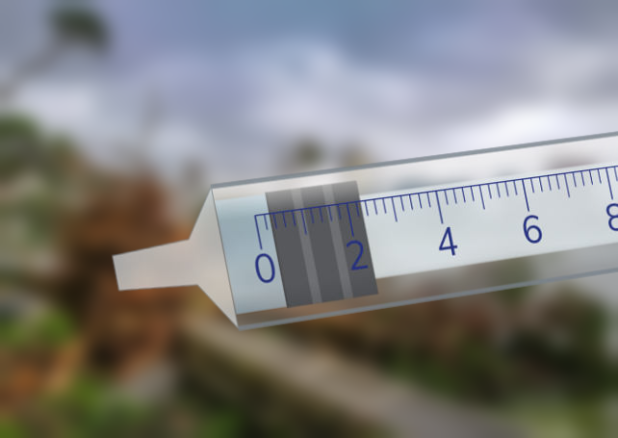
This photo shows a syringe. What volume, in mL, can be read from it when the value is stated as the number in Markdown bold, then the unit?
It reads **0.3** mL
